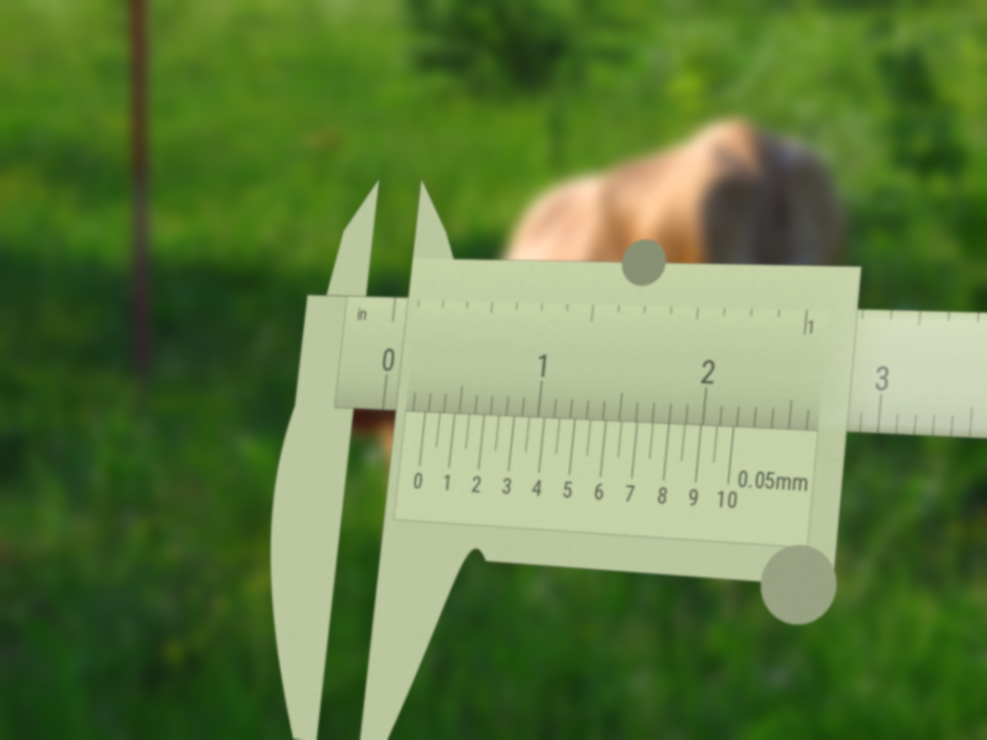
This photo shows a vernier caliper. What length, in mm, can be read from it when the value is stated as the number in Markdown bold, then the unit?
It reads **2.8** mm
